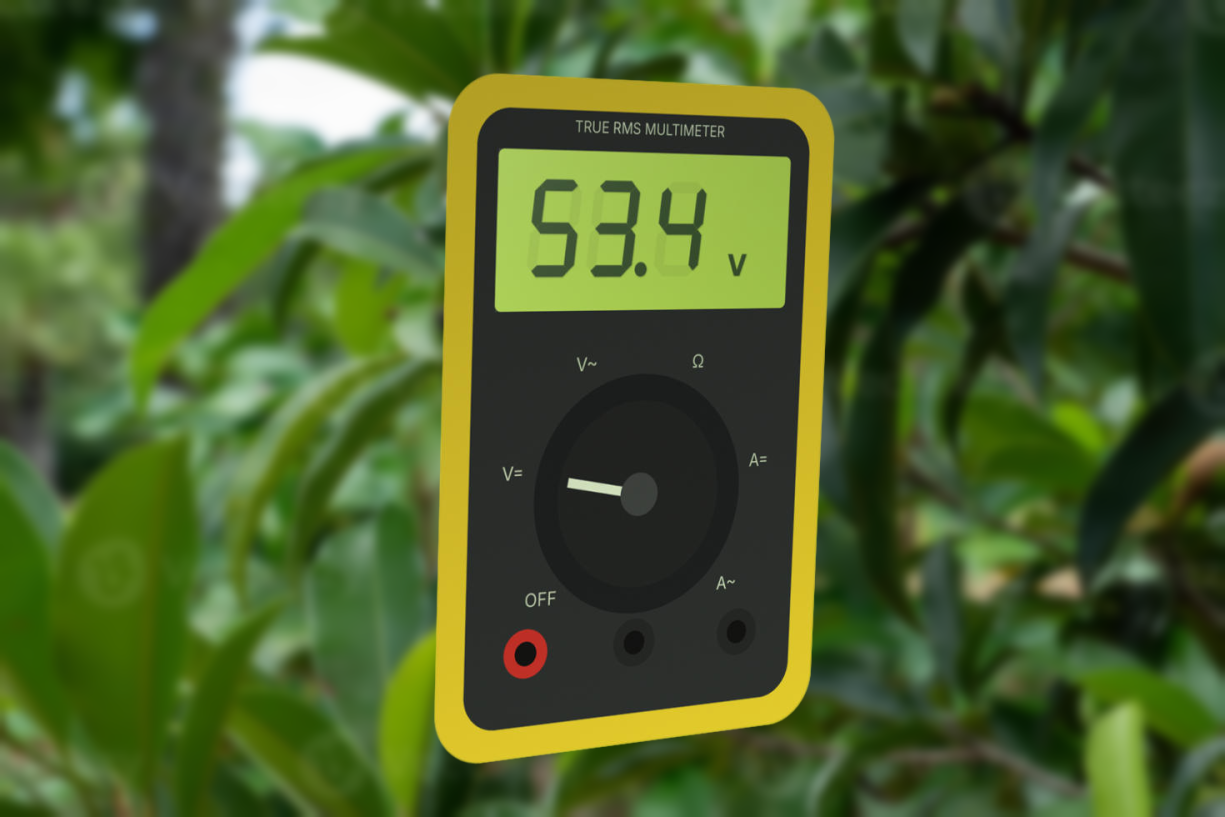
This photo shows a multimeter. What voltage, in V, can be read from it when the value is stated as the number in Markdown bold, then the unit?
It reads **53.4** V
